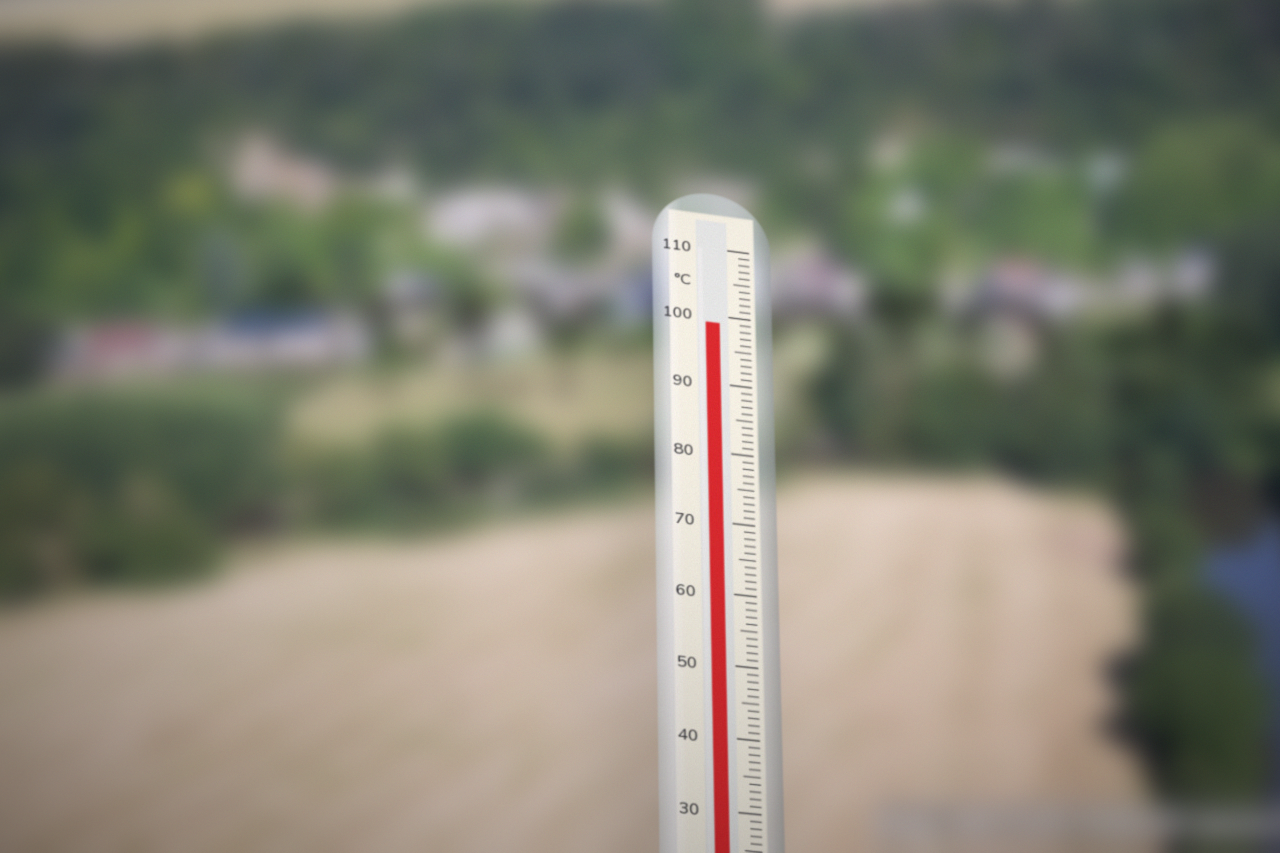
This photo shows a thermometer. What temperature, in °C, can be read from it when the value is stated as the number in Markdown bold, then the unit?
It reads **99** °C
